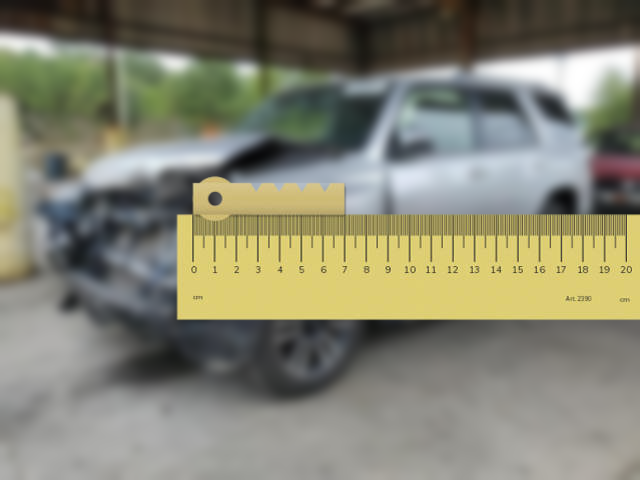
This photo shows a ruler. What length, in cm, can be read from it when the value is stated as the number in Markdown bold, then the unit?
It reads **7** cm
